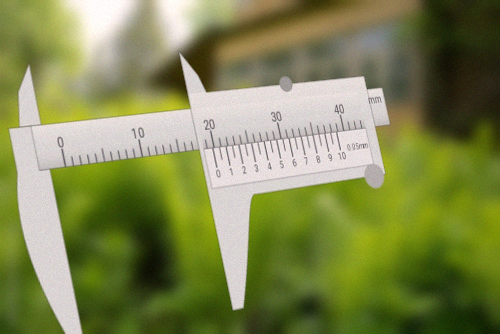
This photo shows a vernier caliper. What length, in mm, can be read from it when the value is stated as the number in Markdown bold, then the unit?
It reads **19.8** mm
